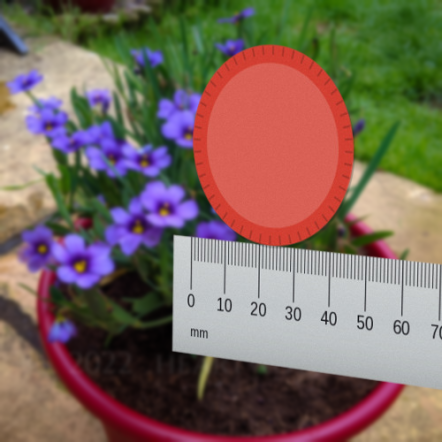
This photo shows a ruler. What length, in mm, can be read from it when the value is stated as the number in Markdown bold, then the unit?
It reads **46** mm
